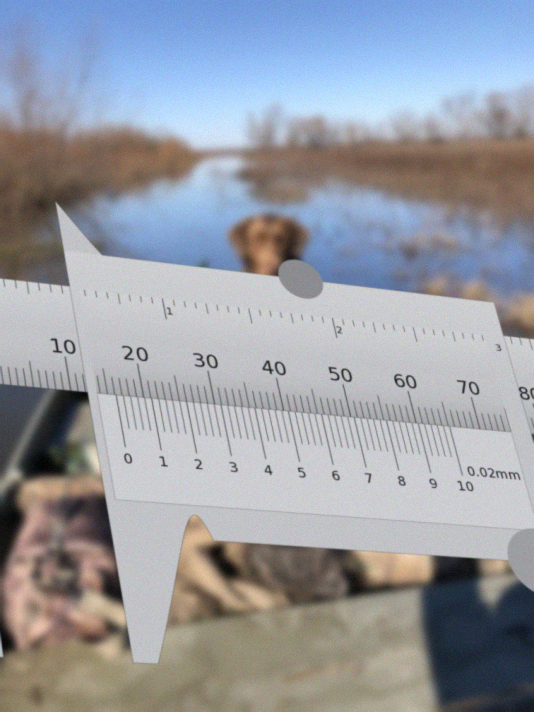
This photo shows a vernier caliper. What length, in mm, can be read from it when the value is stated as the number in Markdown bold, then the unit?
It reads **16.2** mm
